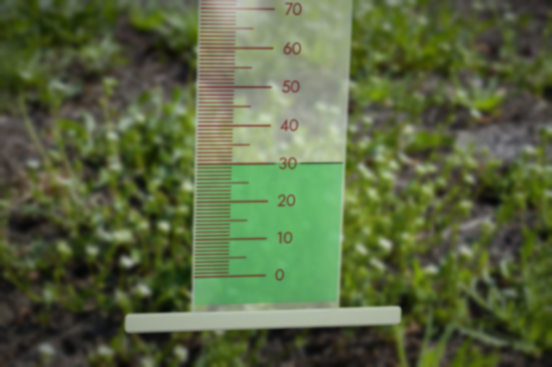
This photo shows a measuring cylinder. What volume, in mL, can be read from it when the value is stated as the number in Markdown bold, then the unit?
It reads **30** mL
